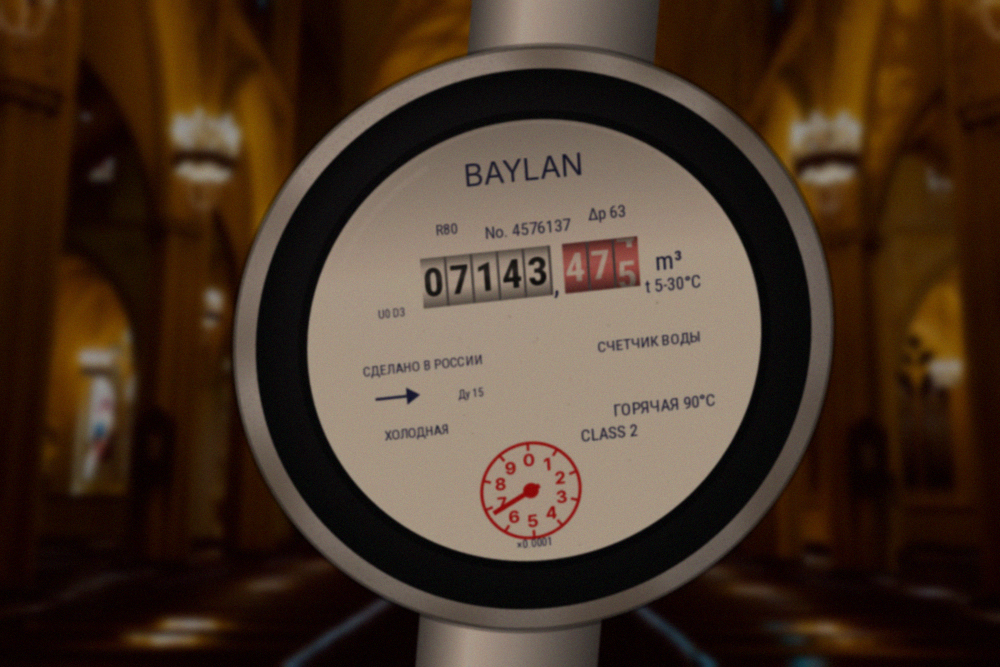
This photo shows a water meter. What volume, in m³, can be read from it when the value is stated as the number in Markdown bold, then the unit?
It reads **7143.4746** m³
